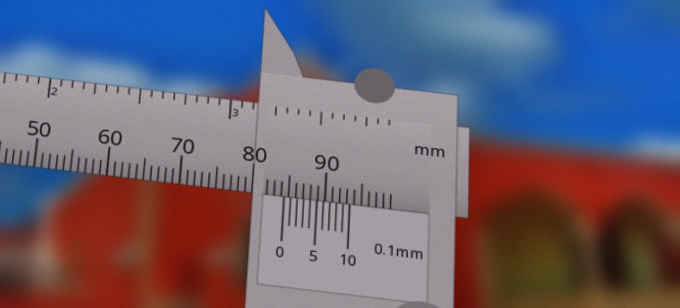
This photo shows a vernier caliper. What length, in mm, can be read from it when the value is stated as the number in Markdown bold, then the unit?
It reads **84.4** mm
